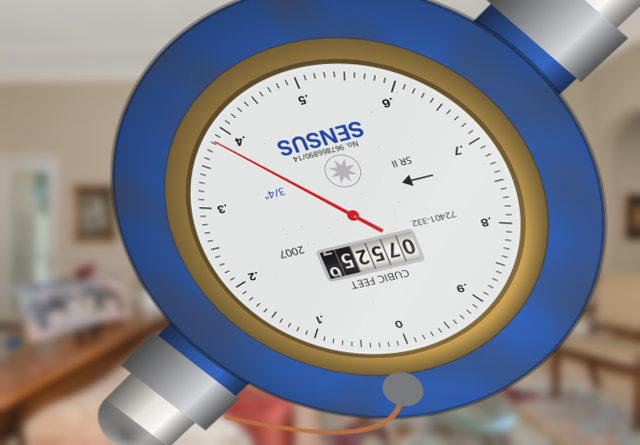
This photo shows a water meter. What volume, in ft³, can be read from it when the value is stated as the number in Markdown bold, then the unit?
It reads **75256.38** ft³
